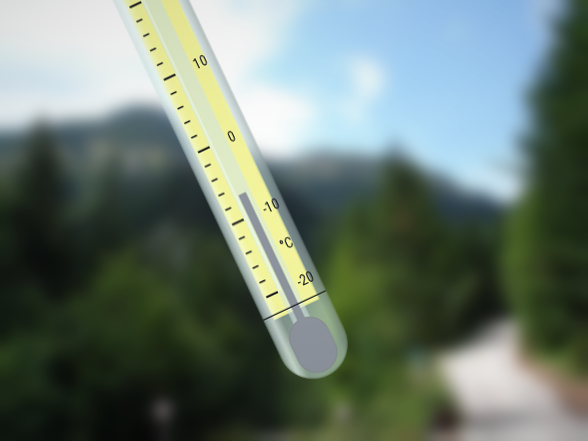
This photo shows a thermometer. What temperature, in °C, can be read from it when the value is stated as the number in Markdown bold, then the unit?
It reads **-7** °C
